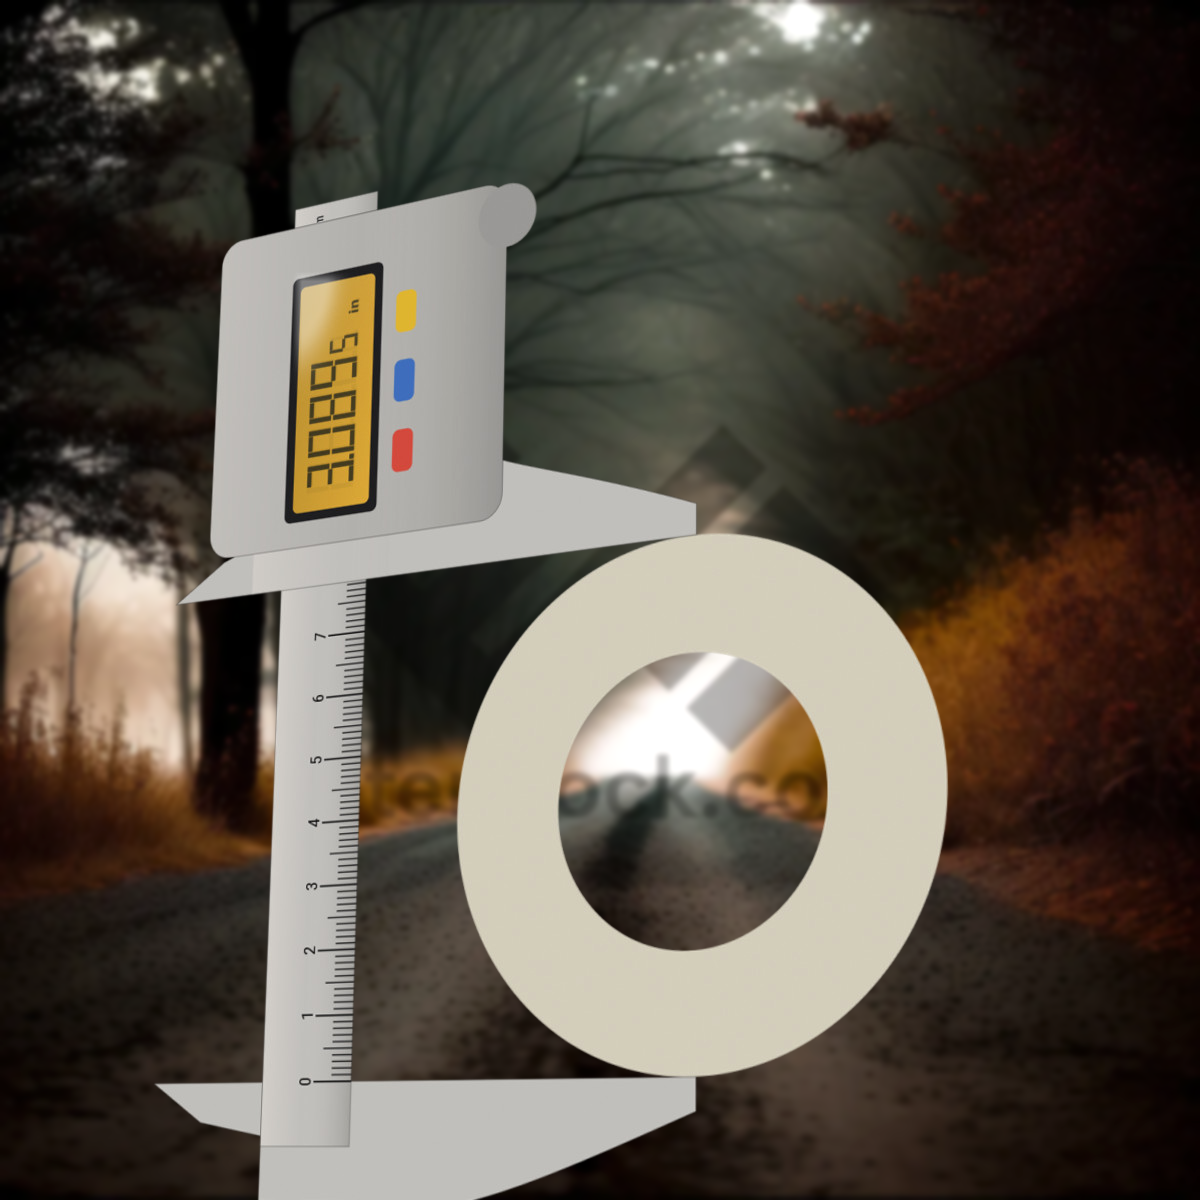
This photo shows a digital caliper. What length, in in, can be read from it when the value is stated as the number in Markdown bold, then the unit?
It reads **3.0895** in
